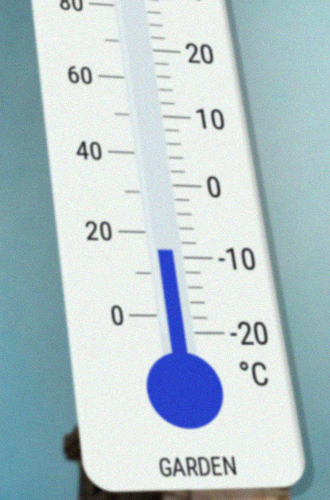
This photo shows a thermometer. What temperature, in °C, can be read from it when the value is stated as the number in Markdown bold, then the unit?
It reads **-9** °C
